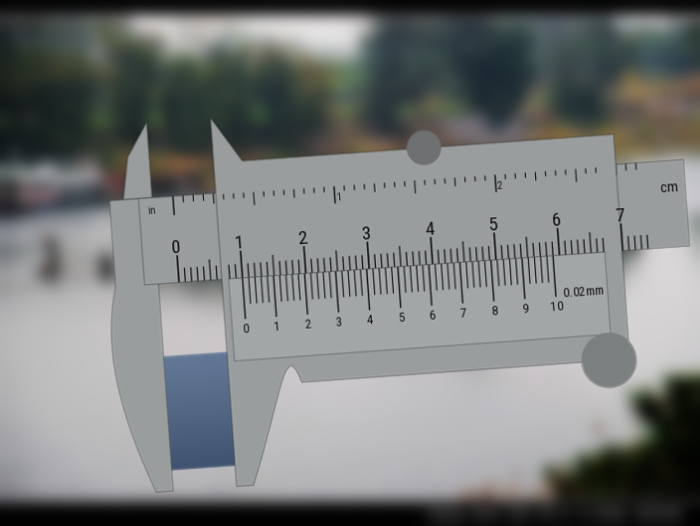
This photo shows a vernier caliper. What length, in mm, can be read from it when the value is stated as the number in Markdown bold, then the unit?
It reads **10.0** mm
